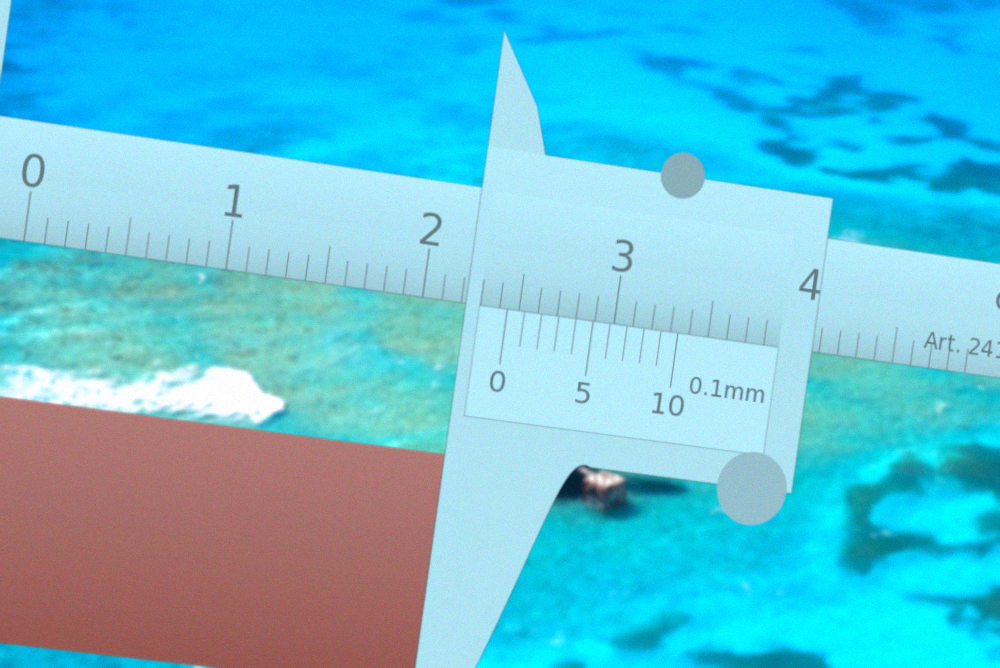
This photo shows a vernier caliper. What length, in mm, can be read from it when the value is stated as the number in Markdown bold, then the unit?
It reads **24.4** mm
